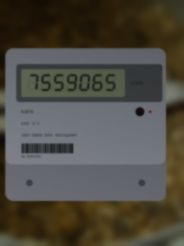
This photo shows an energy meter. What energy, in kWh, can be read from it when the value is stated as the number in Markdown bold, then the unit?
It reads **7559065** kWh
